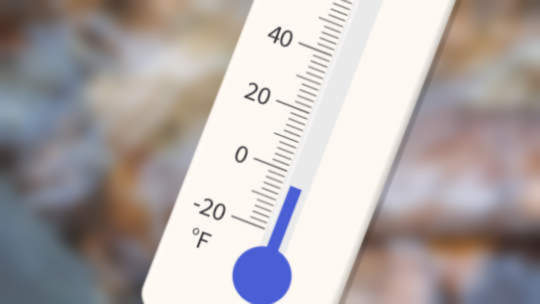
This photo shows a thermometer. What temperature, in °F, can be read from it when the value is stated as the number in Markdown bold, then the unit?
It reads **-4** °F
